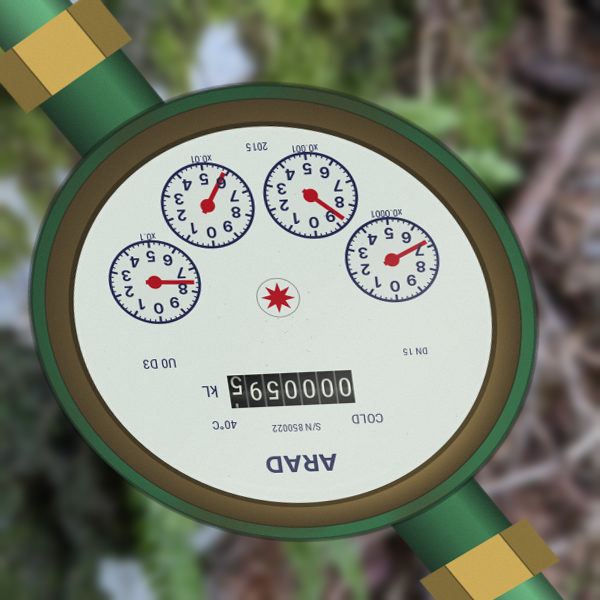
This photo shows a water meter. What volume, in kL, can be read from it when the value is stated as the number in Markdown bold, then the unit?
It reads **594.7586** kL
